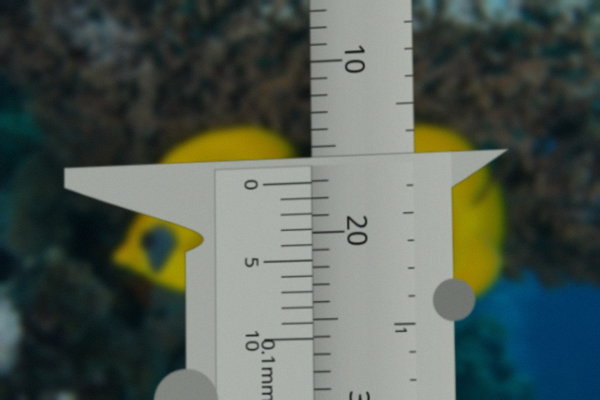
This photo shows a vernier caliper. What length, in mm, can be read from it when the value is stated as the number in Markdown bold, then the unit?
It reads **17.1** mm
